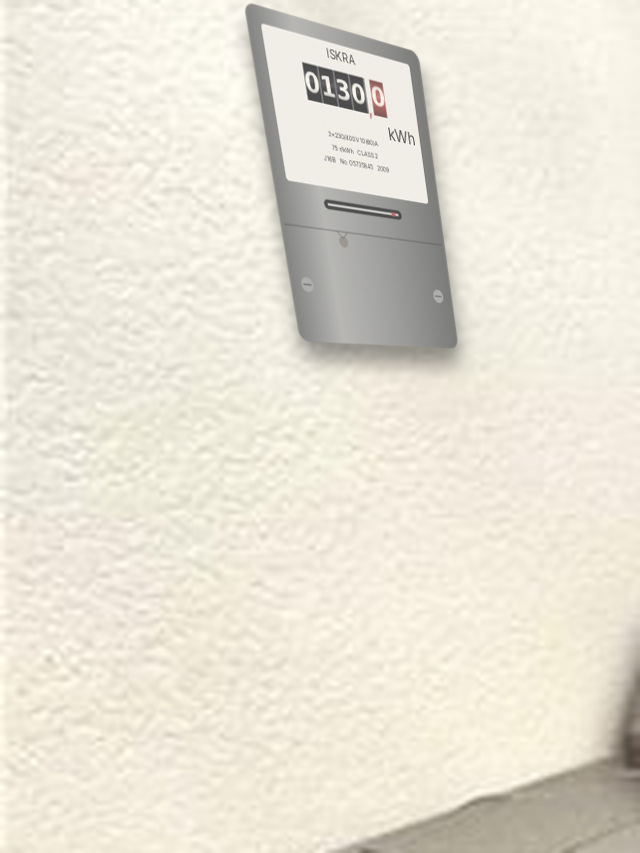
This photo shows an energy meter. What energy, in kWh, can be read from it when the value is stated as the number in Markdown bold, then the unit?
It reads **130.0** kWh
